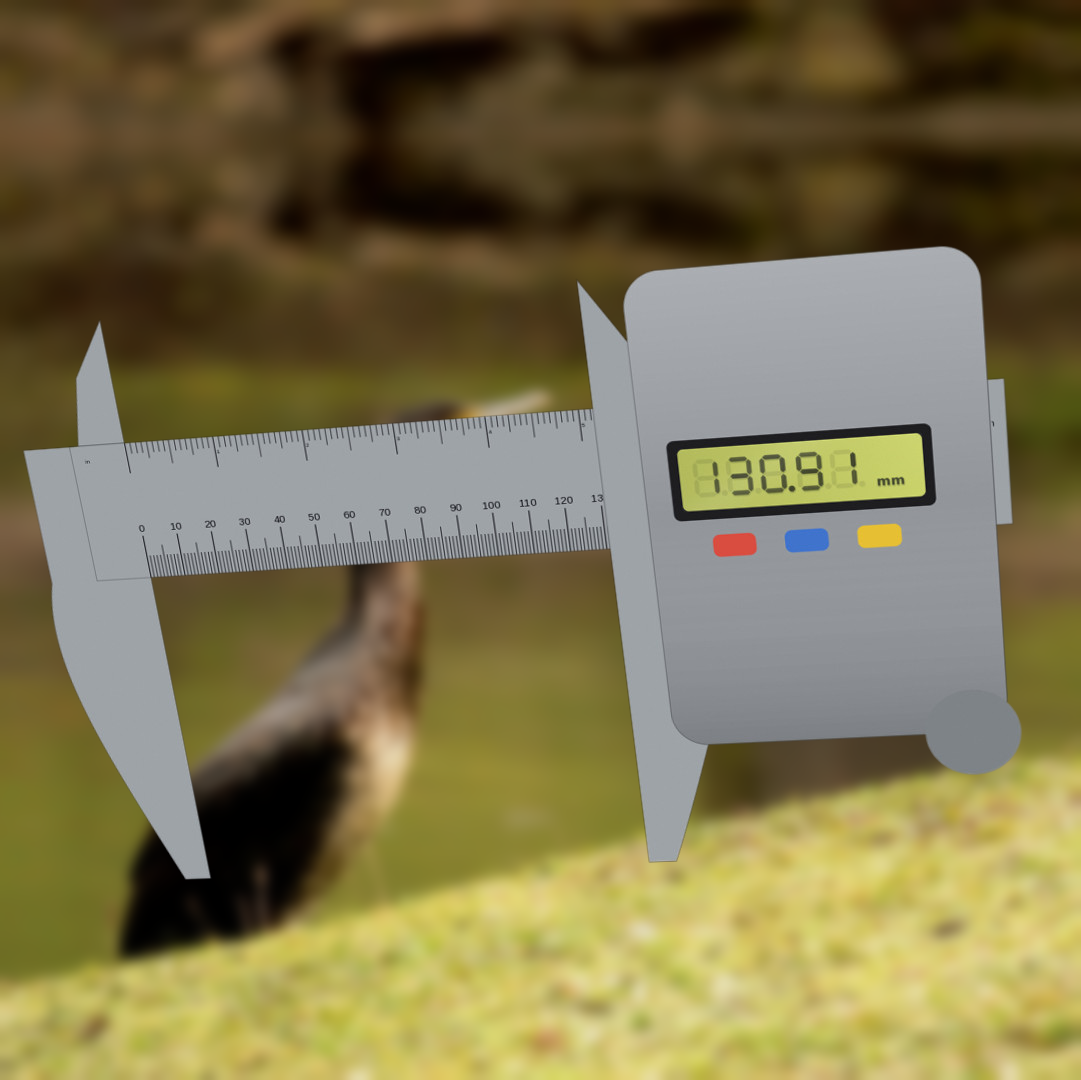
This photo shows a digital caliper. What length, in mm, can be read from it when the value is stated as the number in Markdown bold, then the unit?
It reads **130.91** mm
